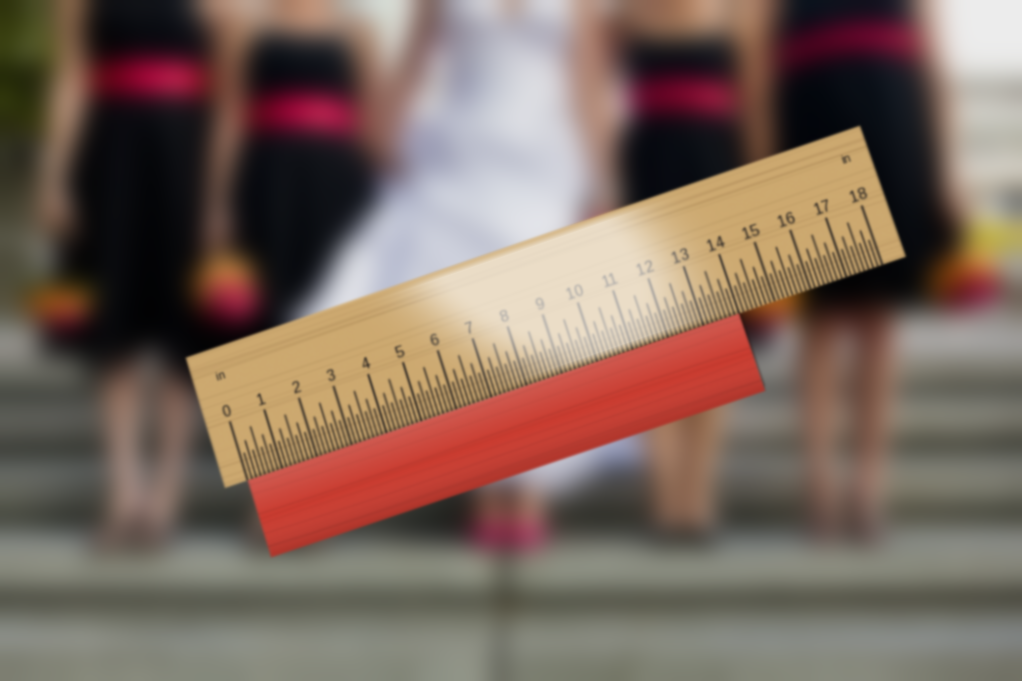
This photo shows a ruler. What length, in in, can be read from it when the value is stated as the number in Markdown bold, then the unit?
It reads **14** in
